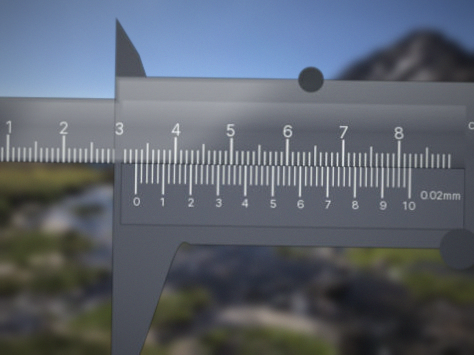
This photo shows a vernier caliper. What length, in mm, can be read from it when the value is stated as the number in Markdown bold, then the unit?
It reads **33.0** mm
